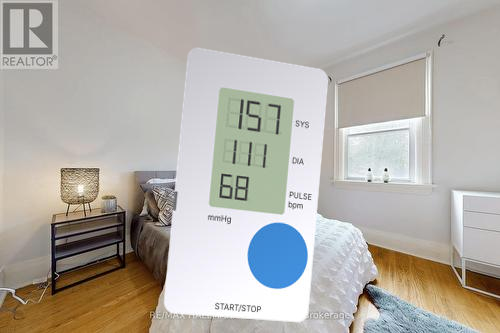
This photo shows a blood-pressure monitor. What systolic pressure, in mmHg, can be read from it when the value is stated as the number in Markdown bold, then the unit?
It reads **157** mmHg
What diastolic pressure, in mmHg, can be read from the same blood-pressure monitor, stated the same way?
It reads **111** mmHg
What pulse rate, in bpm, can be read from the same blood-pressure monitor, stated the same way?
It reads **68** bpm
